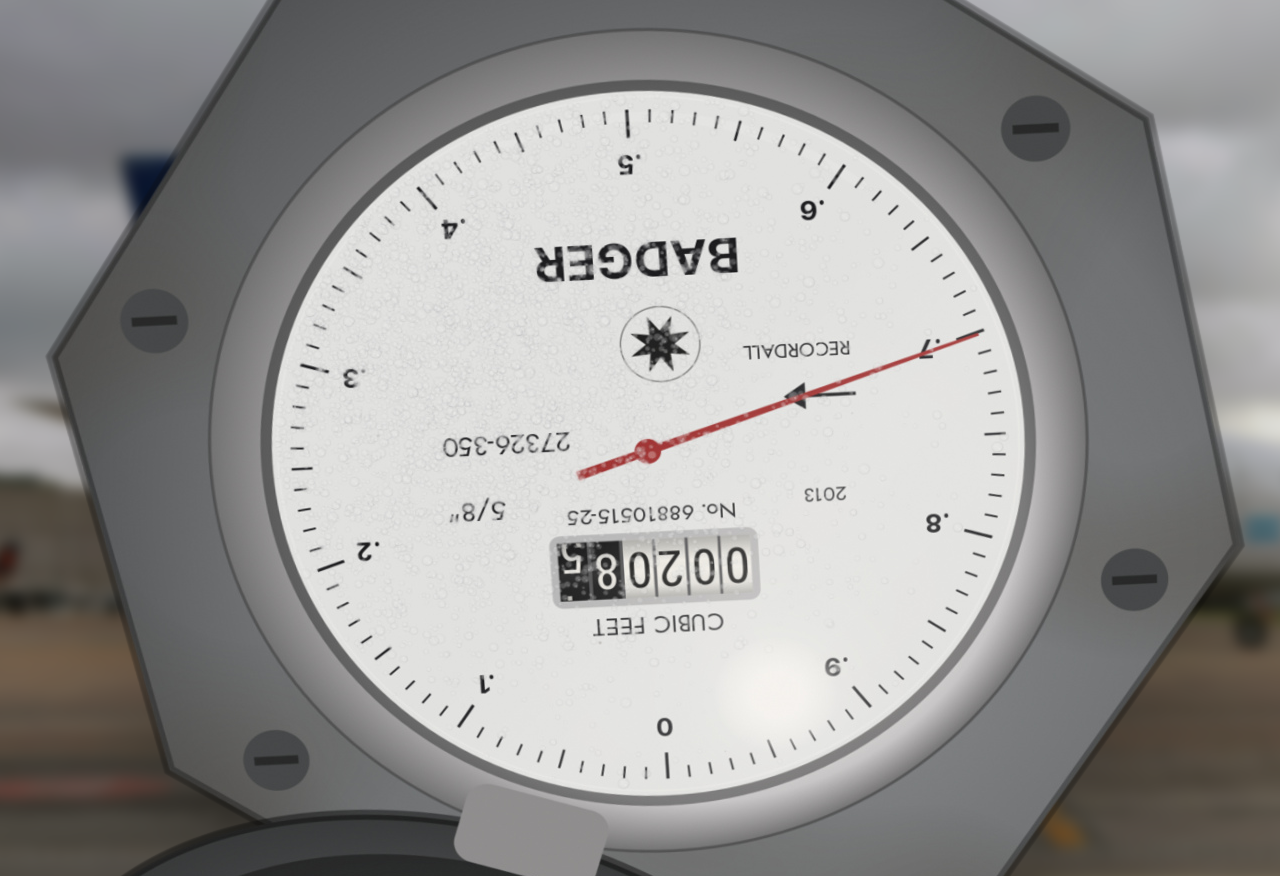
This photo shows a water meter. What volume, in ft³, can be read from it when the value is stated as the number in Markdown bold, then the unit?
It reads **2084.70** ft³
